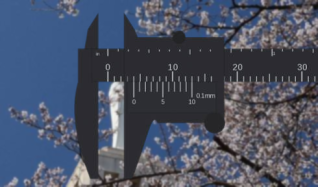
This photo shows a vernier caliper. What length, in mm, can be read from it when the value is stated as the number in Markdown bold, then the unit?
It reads **4.0** mm
